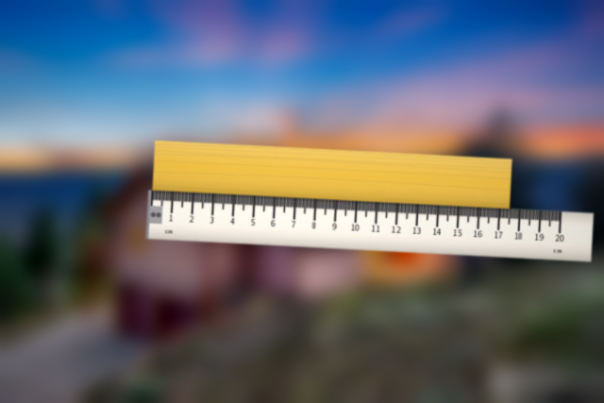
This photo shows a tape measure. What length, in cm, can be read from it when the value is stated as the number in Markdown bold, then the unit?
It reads **17.5** cm
